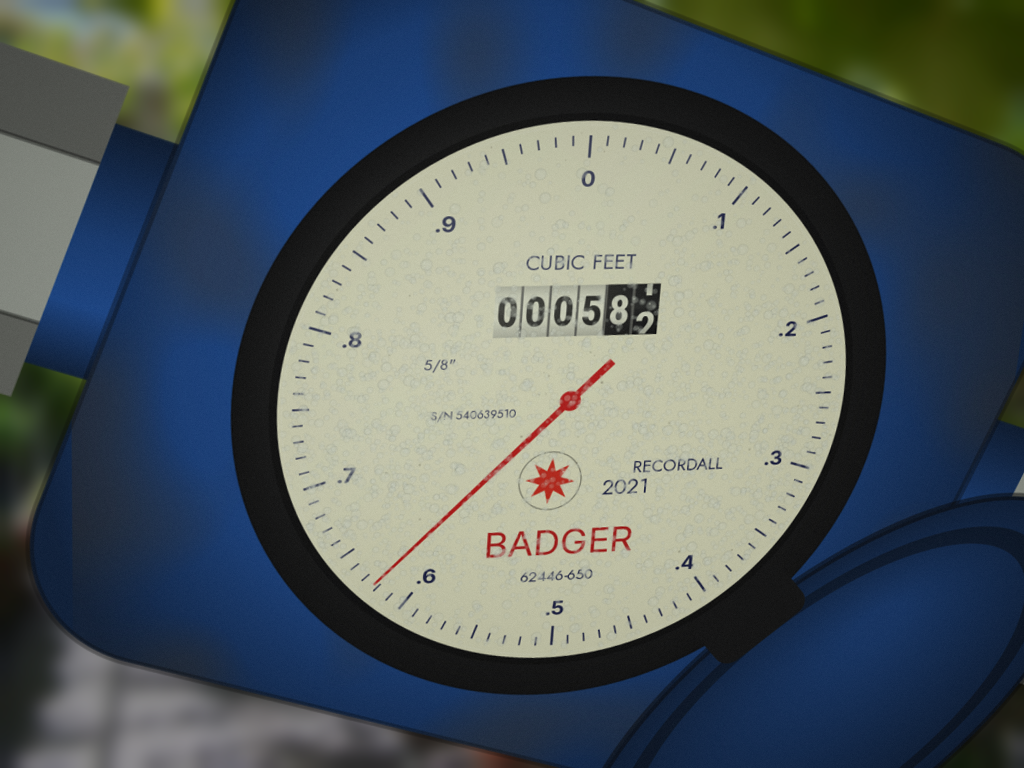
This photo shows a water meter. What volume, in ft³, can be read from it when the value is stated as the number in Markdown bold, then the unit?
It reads **581.62** ft³
